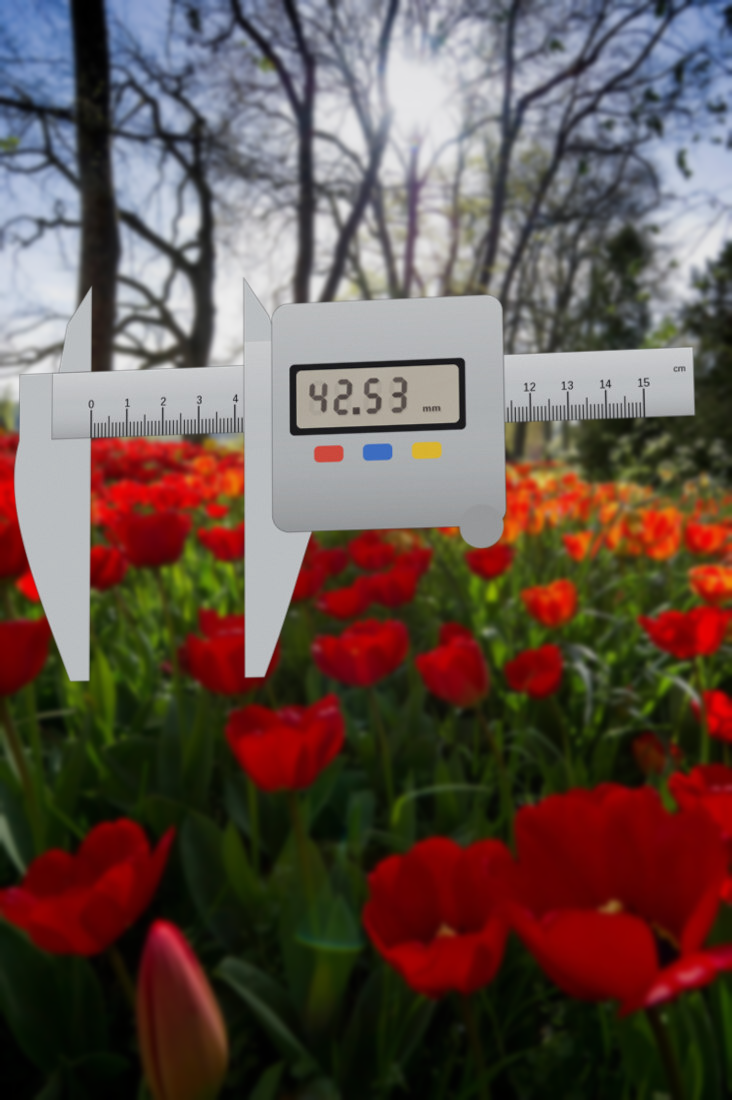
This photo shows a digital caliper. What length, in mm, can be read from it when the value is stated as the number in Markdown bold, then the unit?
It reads **42.53** mm
